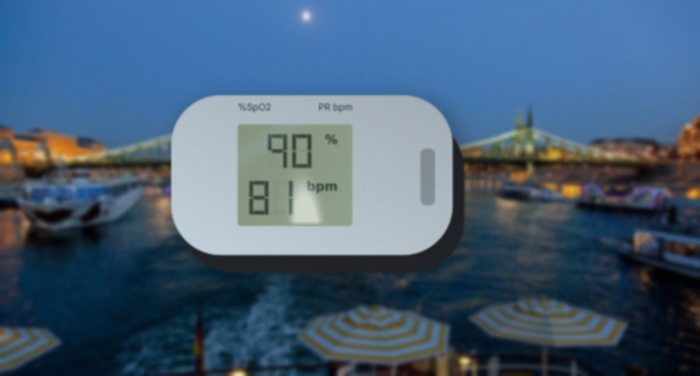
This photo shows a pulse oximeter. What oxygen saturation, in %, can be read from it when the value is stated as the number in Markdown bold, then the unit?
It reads **90** %
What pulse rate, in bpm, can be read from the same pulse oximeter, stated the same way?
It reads **81** bpm
